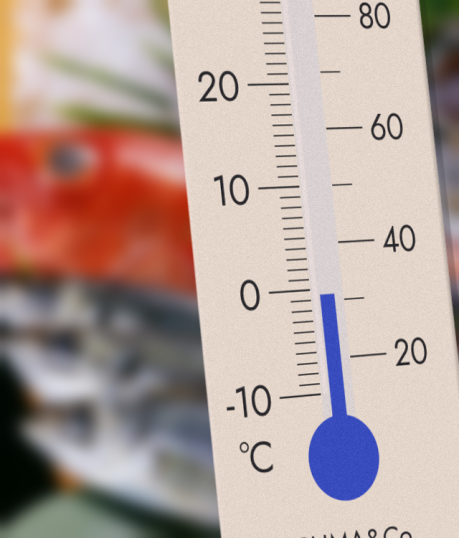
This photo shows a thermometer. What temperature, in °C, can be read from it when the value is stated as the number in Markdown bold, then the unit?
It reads **-0.5** °C
